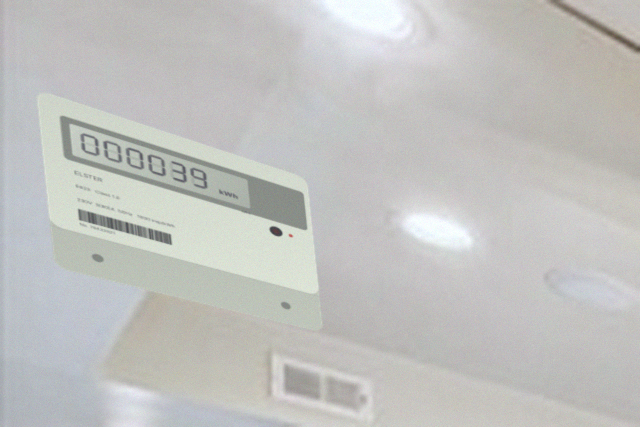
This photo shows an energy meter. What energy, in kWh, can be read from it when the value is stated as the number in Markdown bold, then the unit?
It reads **39** kWh
